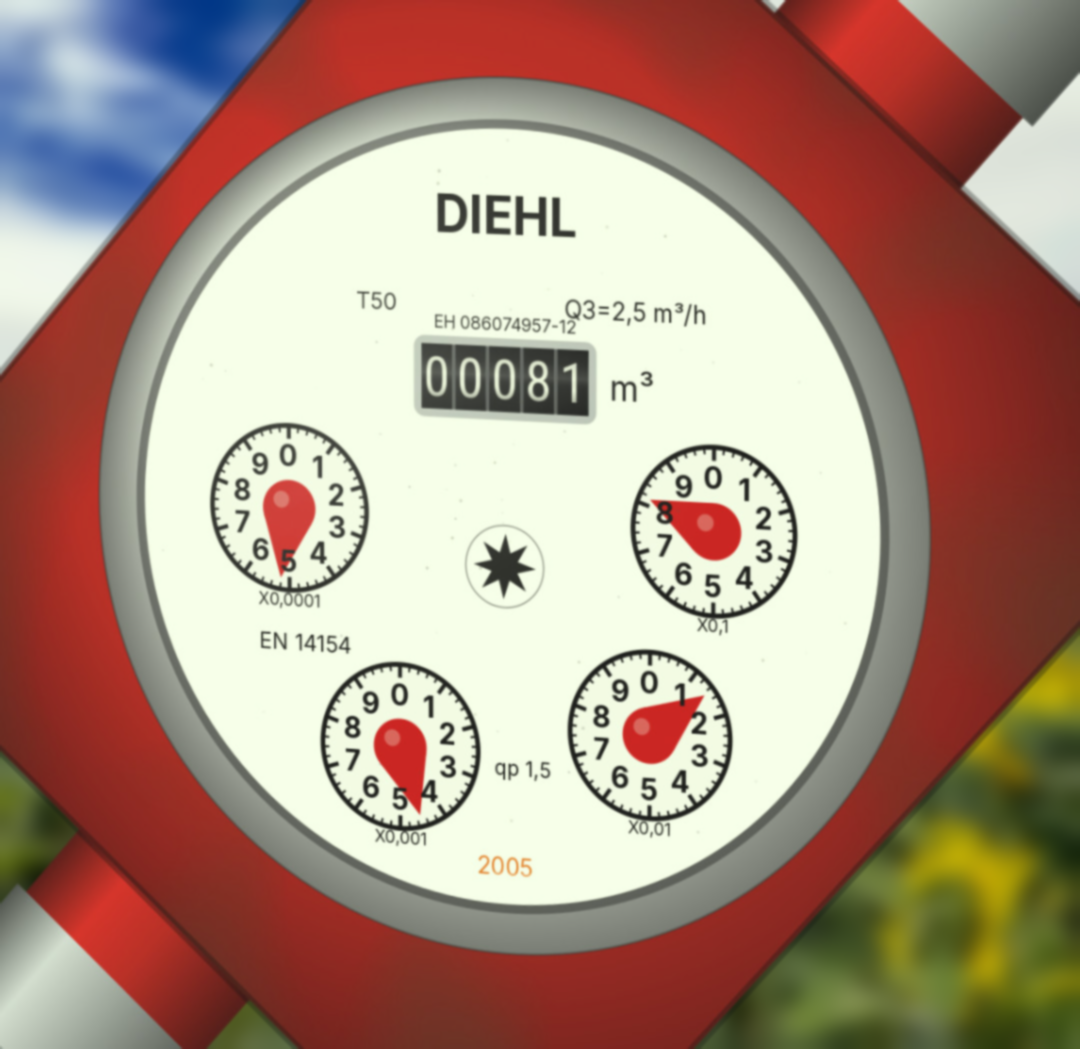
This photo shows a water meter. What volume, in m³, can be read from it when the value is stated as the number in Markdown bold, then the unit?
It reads **81.8145** m³
